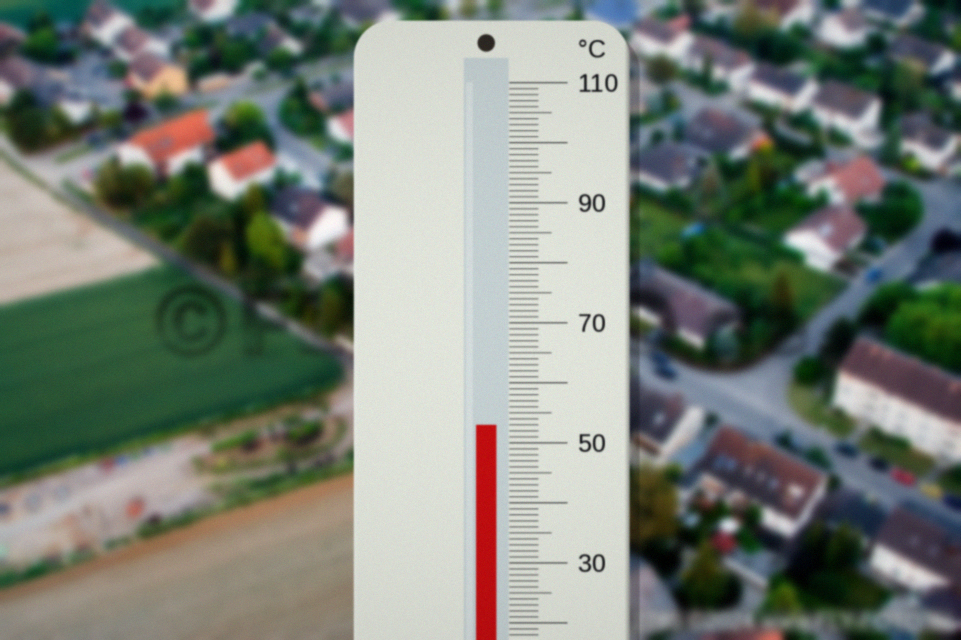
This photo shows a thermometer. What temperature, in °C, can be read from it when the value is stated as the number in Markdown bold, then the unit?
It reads **53** °C
